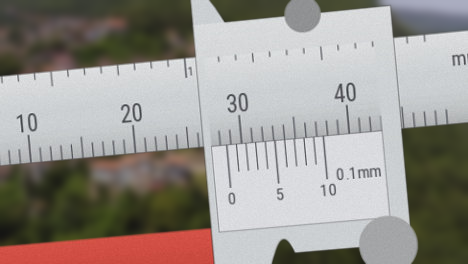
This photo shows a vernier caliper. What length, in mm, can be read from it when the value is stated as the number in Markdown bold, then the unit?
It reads **28.6** mm
